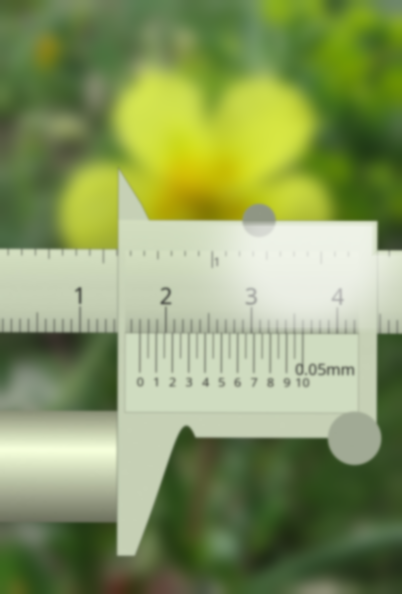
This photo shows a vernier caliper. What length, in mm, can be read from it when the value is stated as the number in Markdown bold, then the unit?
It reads **17.0** mm
